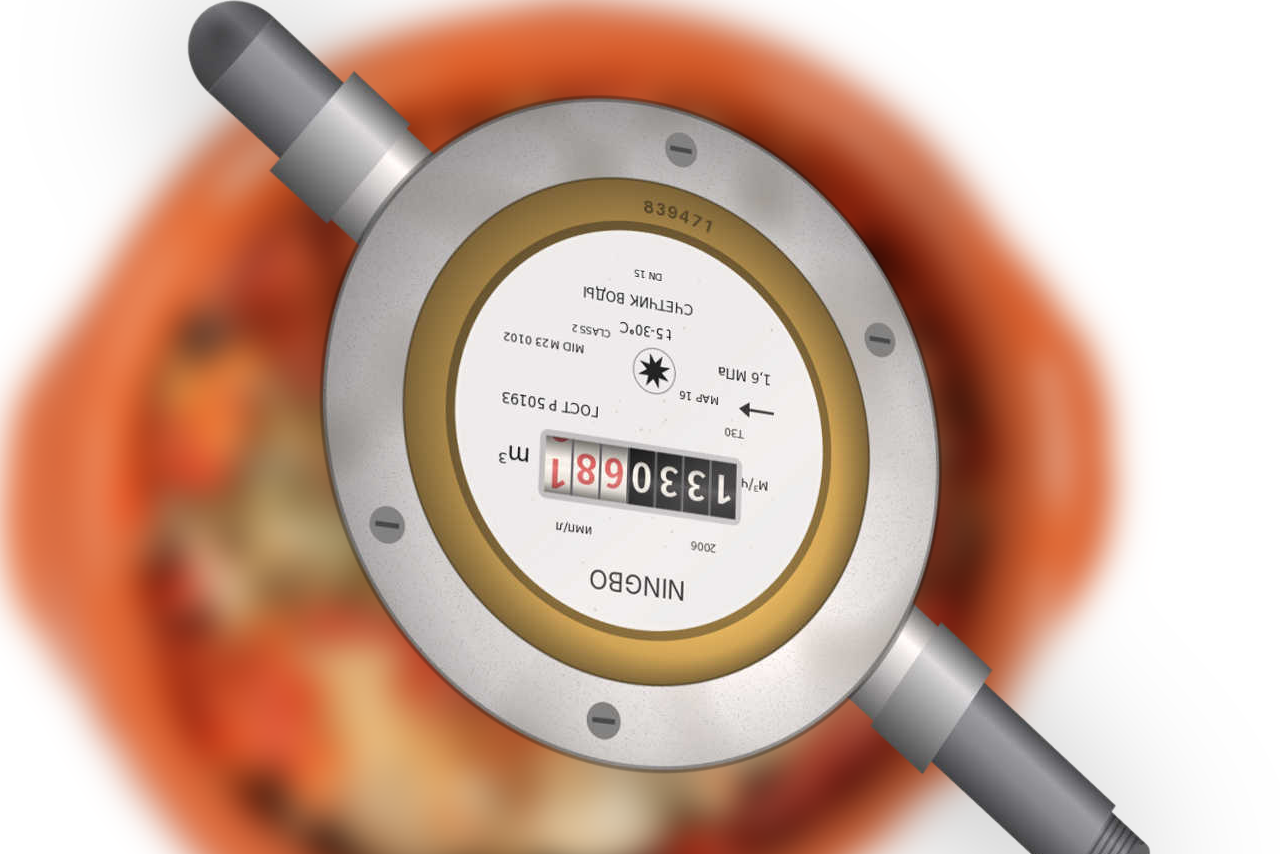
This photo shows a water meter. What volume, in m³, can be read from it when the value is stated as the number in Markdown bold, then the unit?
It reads **1330.681** m³
